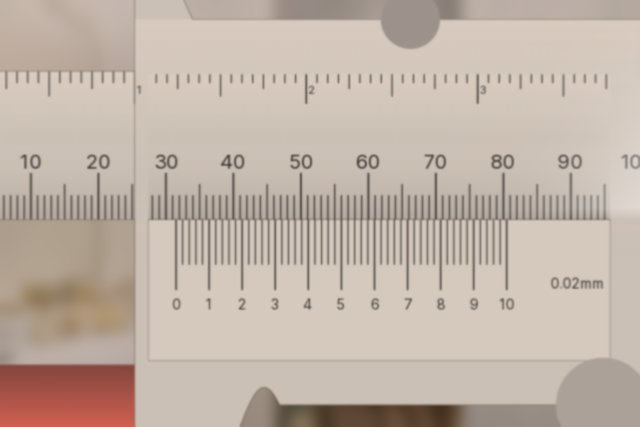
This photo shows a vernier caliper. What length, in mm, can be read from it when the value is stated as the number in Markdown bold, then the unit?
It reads **31.5** mm
